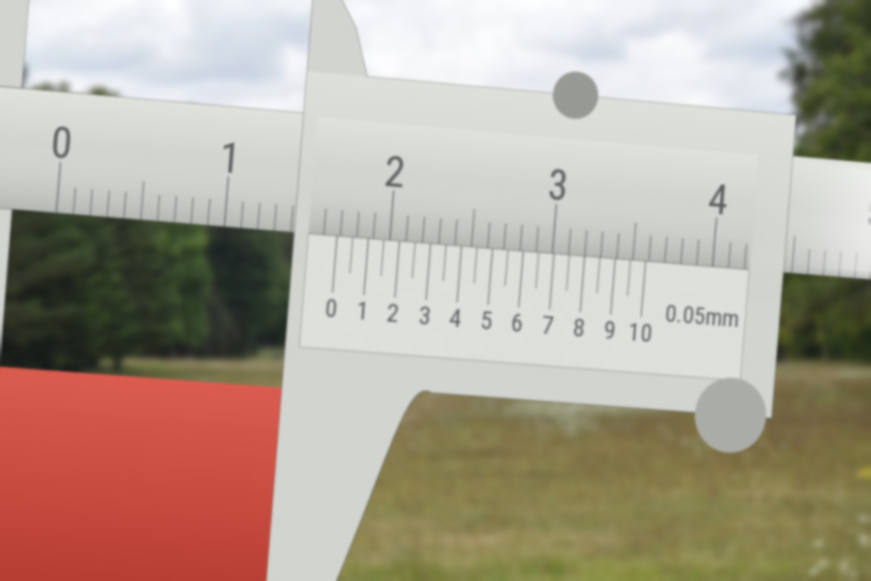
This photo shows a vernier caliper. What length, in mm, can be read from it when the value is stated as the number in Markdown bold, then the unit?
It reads **16.8** mm
